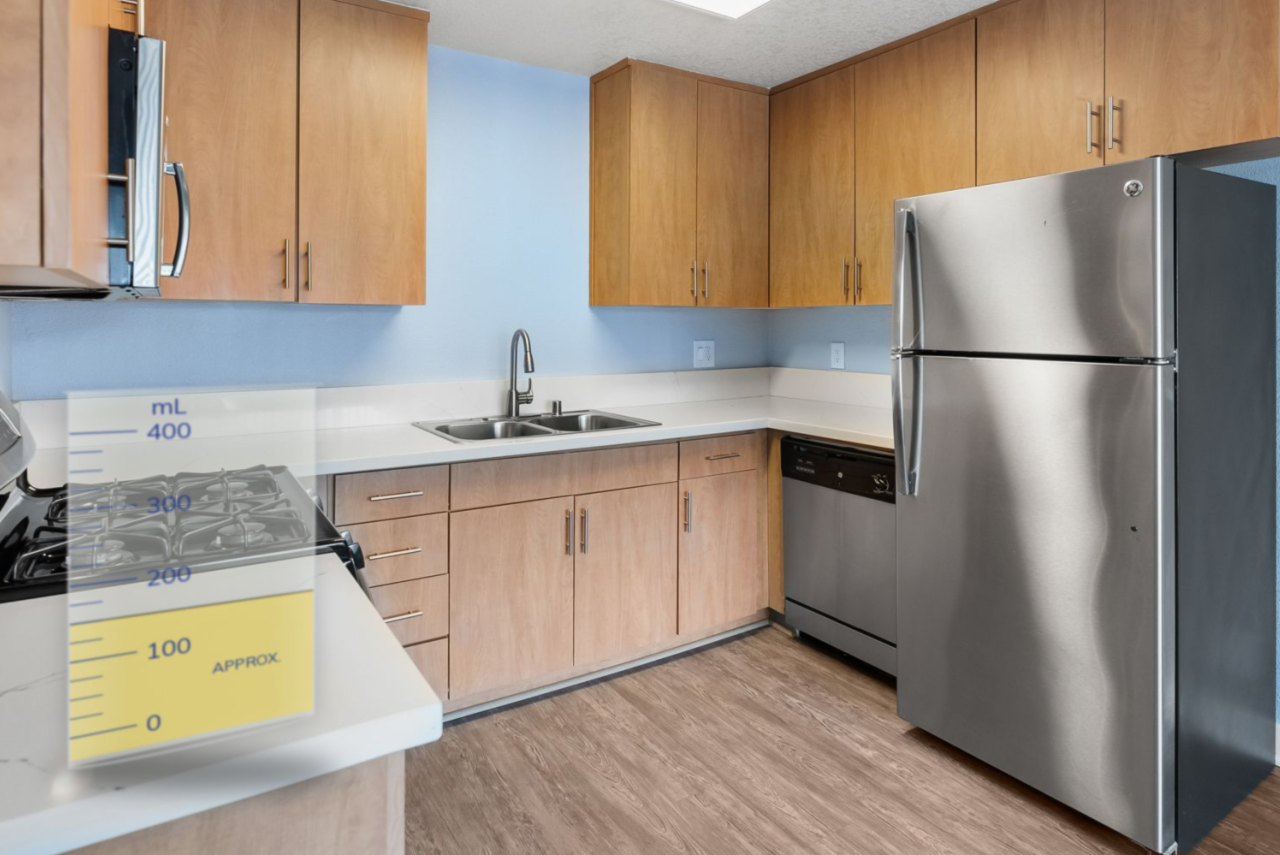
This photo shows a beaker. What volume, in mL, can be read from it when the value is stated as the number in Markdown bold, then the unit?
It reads **150** mL
